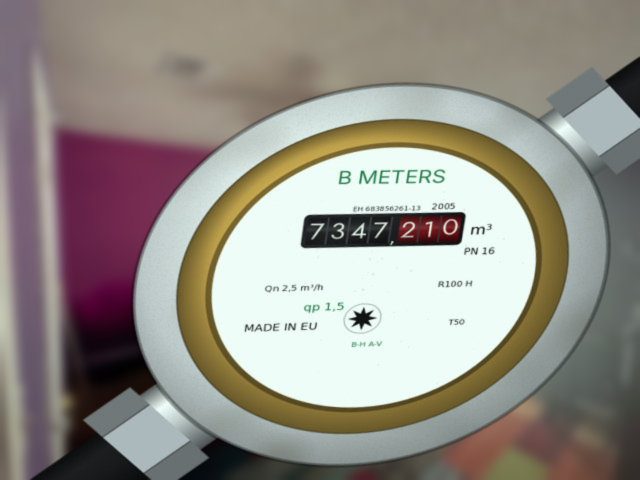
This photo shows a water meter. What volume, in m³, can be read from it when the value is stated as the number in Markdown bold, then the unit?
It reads **7347.210** m³
